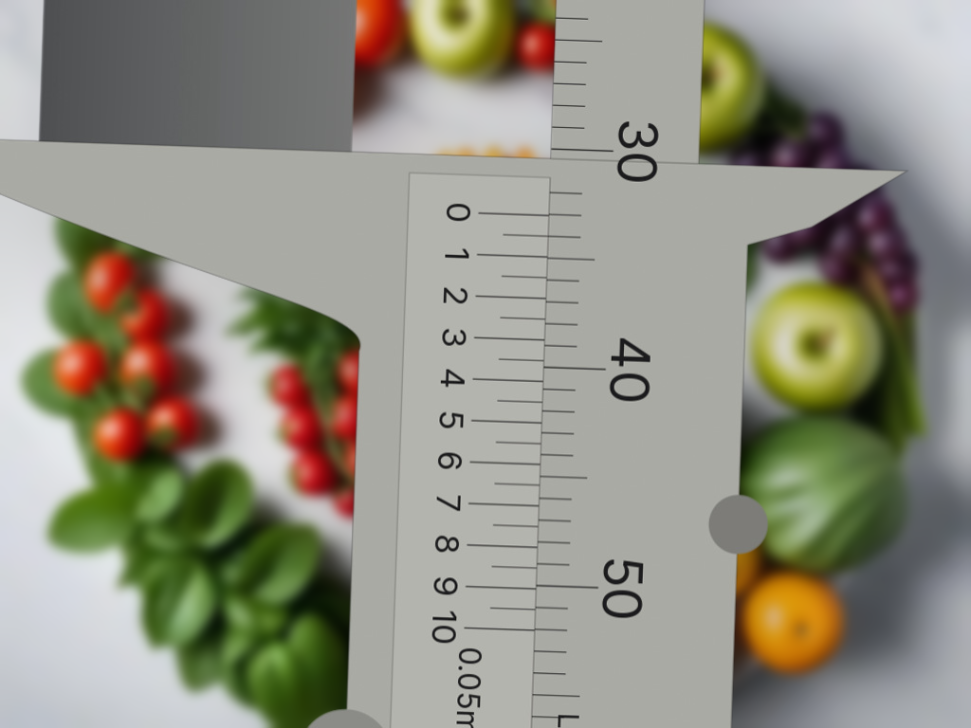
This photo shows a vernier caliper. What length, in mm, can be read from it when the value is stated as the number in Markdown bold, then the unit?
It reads **33.05** mm
